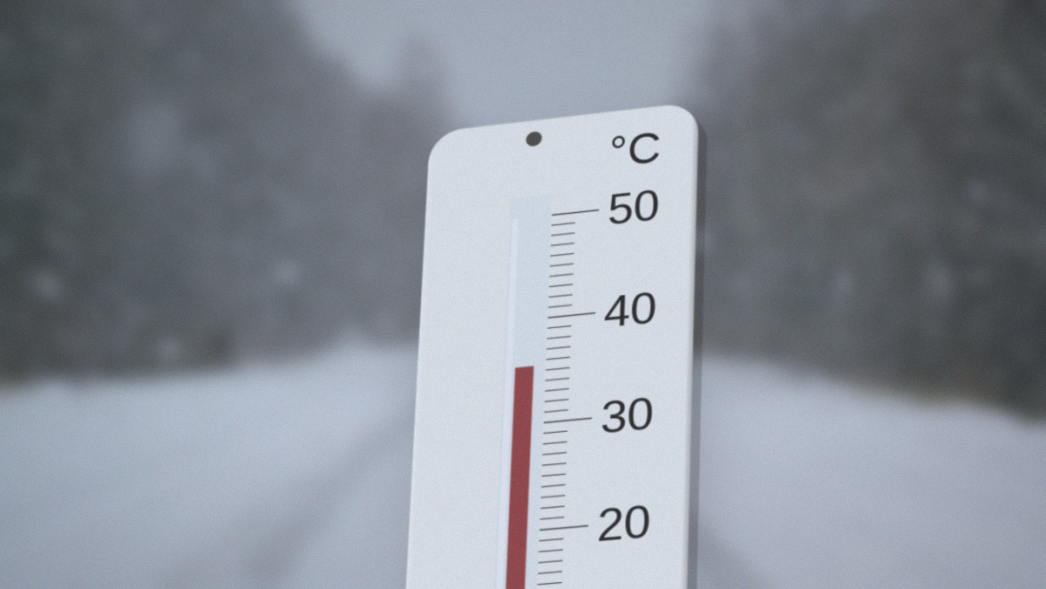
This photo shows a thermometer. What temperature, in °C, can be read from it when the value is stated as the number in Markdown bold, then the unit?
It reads **35.5** °C
